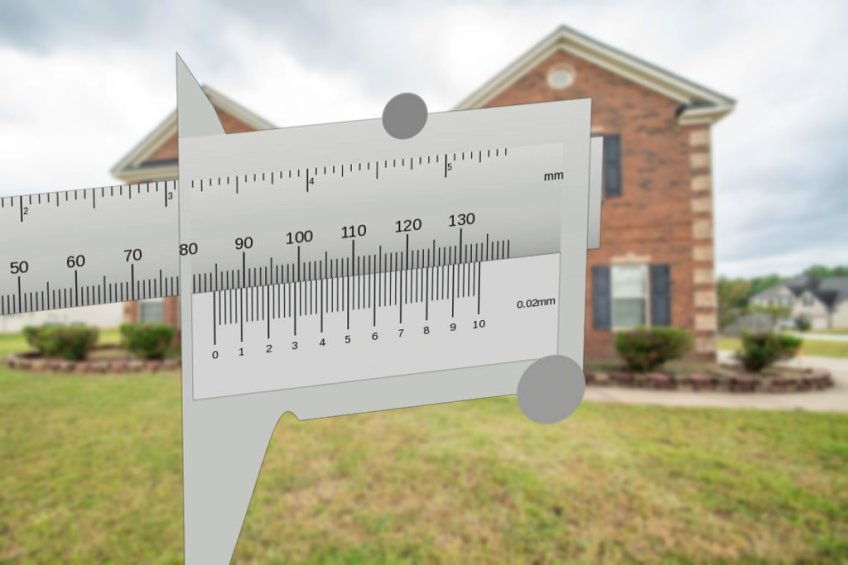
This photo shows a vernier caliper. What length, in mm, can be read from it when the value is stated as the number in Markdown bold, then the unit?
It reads **84.6** mm
